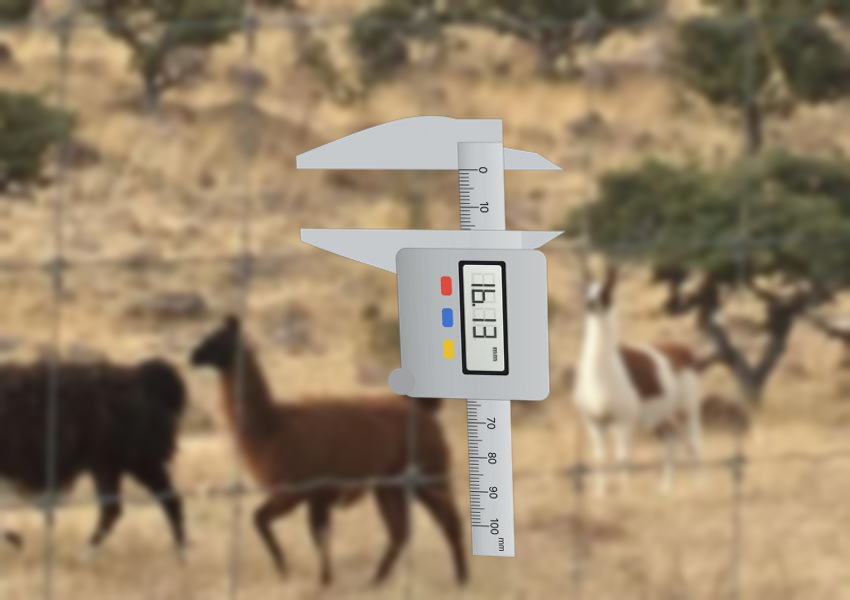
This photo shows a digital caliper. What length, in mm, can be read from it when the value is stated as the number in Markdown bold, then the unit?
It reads **16.13** mm
